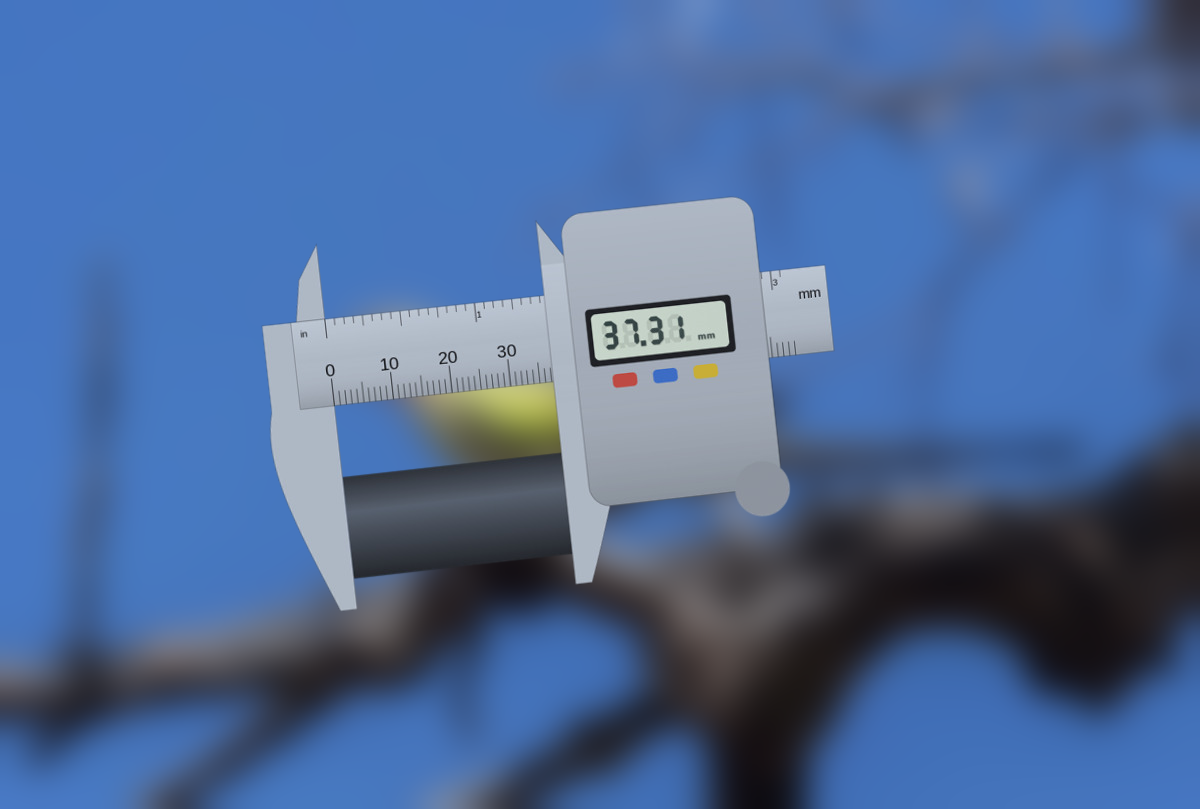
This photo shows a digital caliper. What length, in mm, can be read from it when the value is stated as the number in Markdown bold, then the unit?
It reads **37.31** mm
